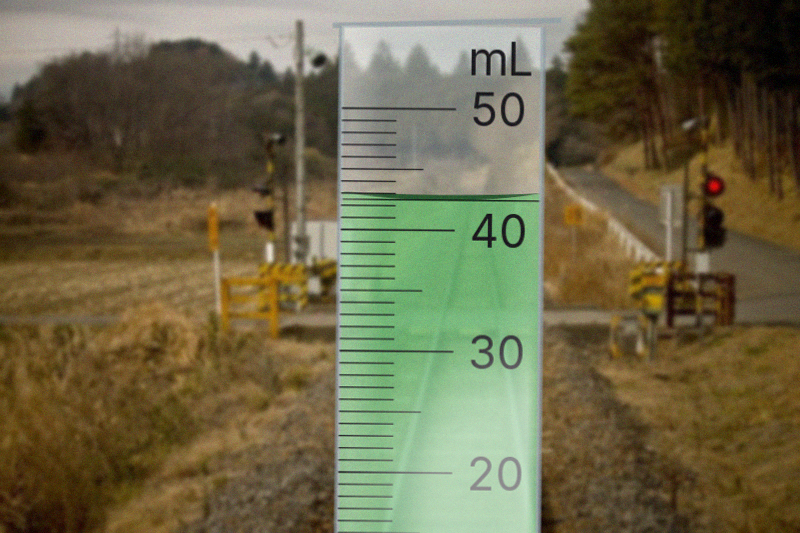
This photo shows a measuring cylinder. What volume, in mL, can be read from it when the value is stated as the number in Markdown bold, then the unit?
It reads **42.5** mL
